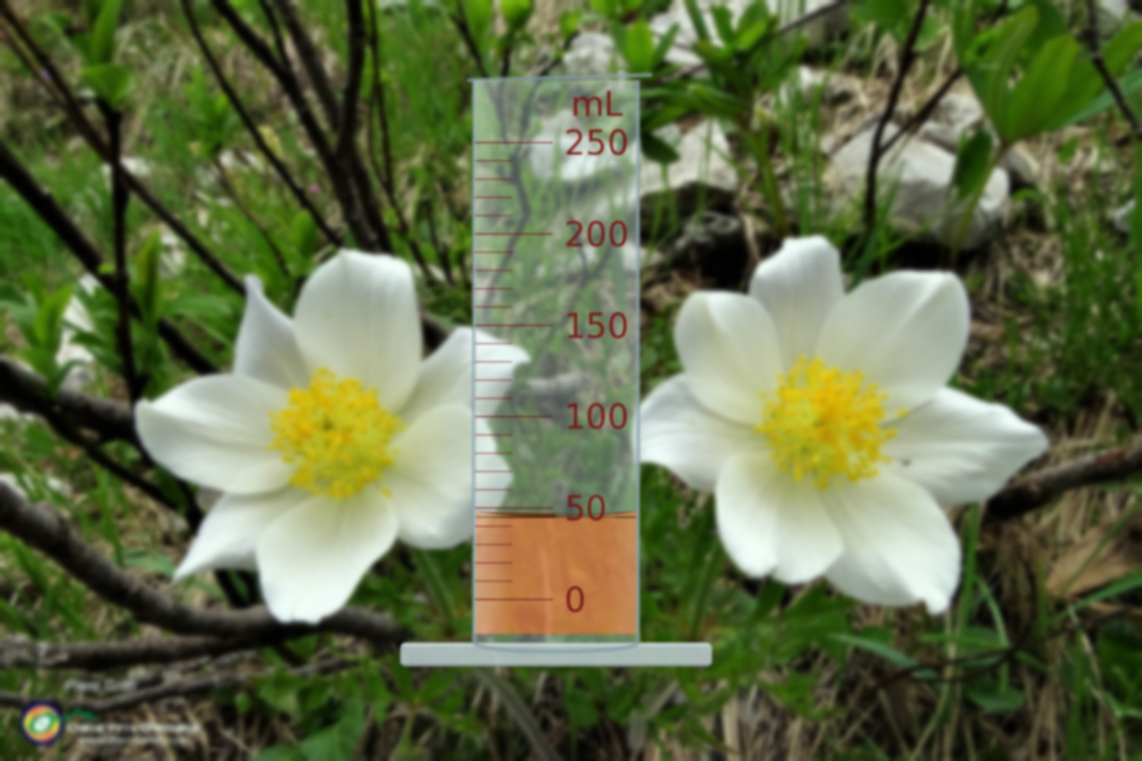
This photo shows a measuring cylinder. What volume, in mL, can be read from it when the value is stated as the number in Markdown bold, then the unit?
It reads **45** mL
